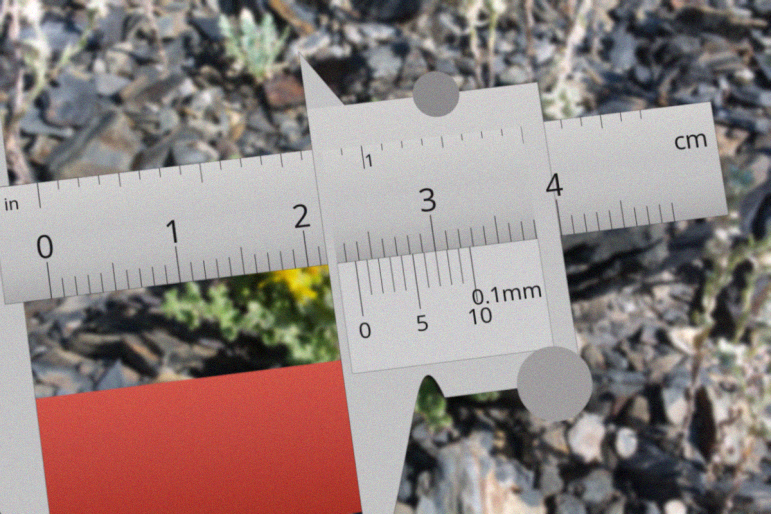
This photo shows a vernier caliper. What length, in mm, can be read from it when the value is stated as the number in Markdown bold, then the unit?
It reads **23.7** mm
